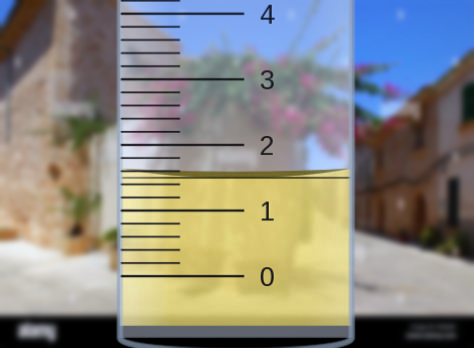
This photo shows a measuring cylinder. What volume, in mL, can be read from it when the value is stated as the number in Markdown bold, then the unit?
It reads **1.5** mL
